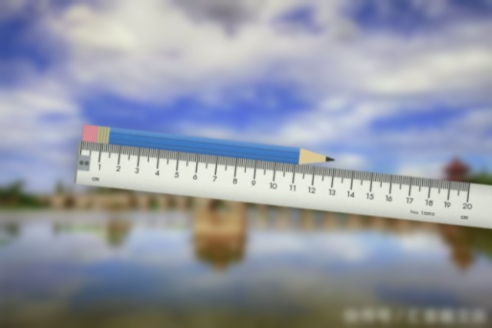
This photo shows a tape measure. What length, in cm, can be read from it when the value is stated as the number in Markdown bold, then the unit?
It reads **13** cm
